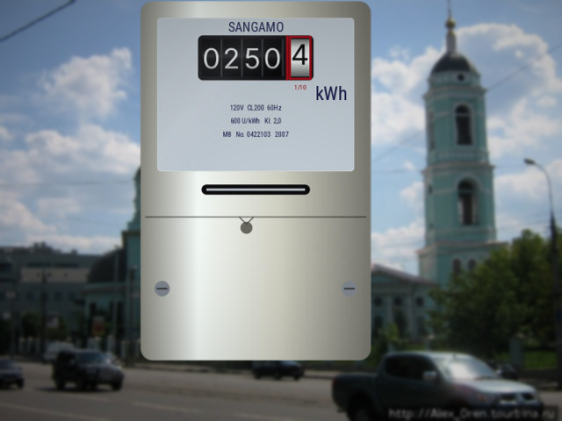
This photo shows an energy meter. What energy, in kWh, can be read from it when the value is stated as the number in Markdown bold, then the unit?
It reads **250.4** kWh
